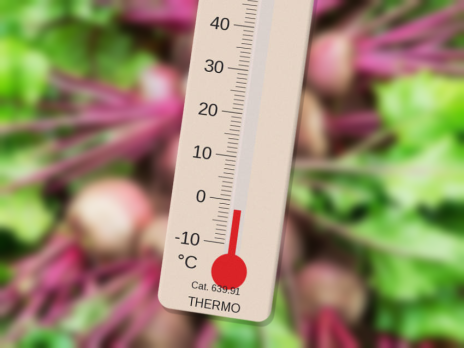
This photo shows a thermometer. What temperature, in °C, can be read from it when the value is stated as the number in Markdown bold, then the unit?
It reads **-2** °C
